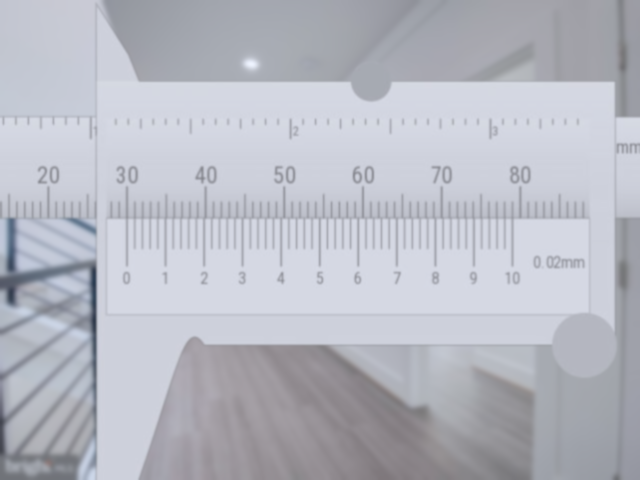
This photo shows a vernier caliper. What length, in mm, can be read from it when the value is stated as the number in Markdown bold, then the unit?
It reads **30.0** mm
